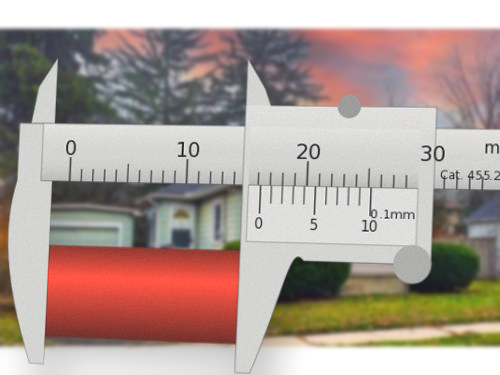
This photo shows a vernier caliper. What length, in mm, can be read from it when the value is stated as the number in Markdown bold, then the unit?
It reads **16.2** mm
